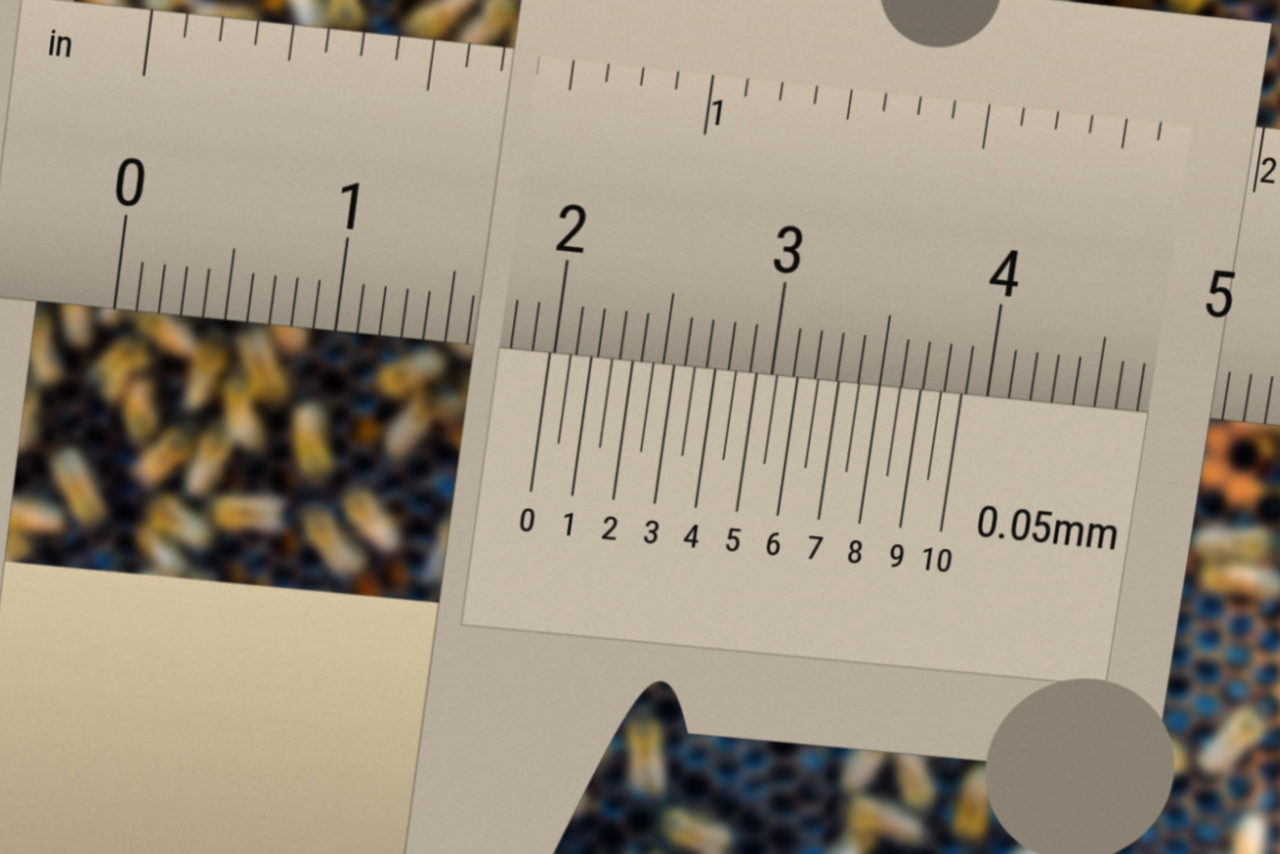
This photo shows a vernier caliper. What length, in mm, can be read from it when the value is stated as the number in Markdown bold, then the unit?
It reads **19.8** mm
